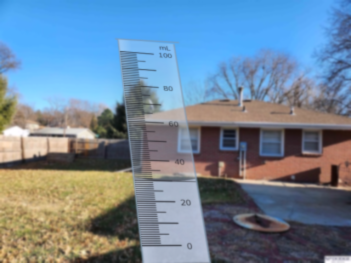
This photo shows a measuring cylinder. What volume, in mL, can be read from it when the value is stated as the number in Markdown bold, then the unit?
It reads **30** mL
